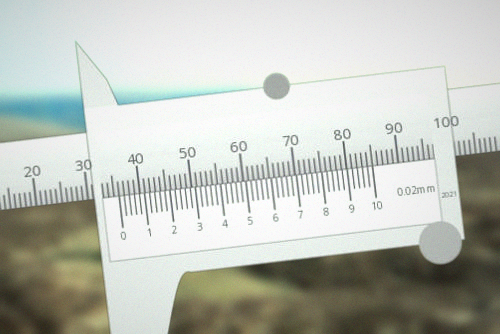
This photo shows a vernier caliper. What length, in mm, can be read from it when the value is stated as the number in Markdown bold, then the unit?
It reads **36.0** mm
